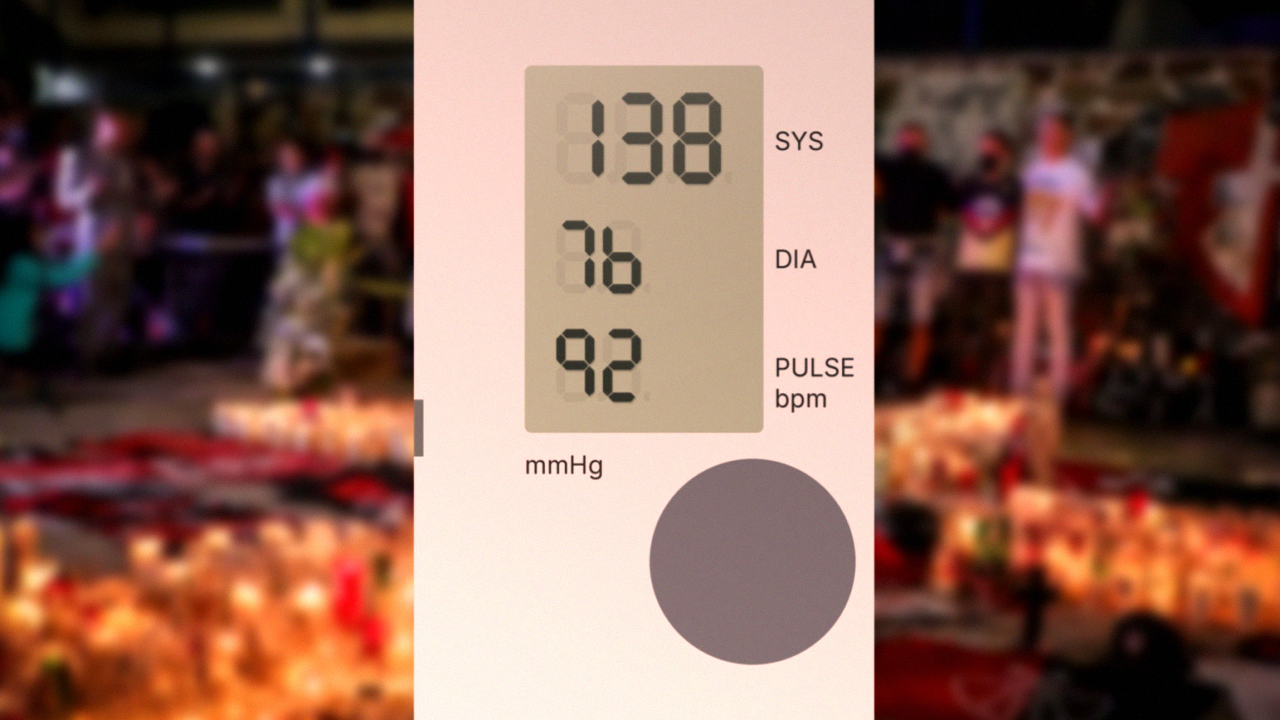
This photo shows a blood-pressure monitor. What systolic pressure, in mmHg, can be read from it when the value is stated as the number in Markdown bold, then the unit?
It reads **138** mmHg
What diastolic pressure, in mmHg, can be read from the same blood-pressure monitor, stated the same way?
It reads **76** mmHg
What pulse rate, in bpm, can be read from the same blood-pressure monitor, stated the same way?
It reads **92** bpm
